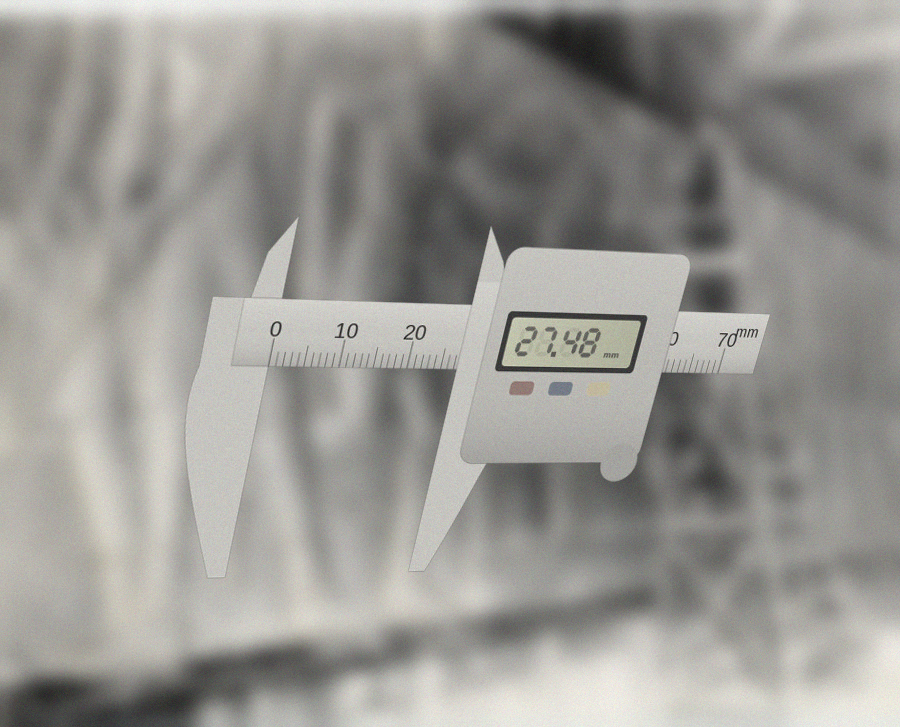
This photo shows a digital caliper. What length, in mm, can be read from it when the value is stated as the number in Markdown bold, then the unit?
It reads **27.48** mm
